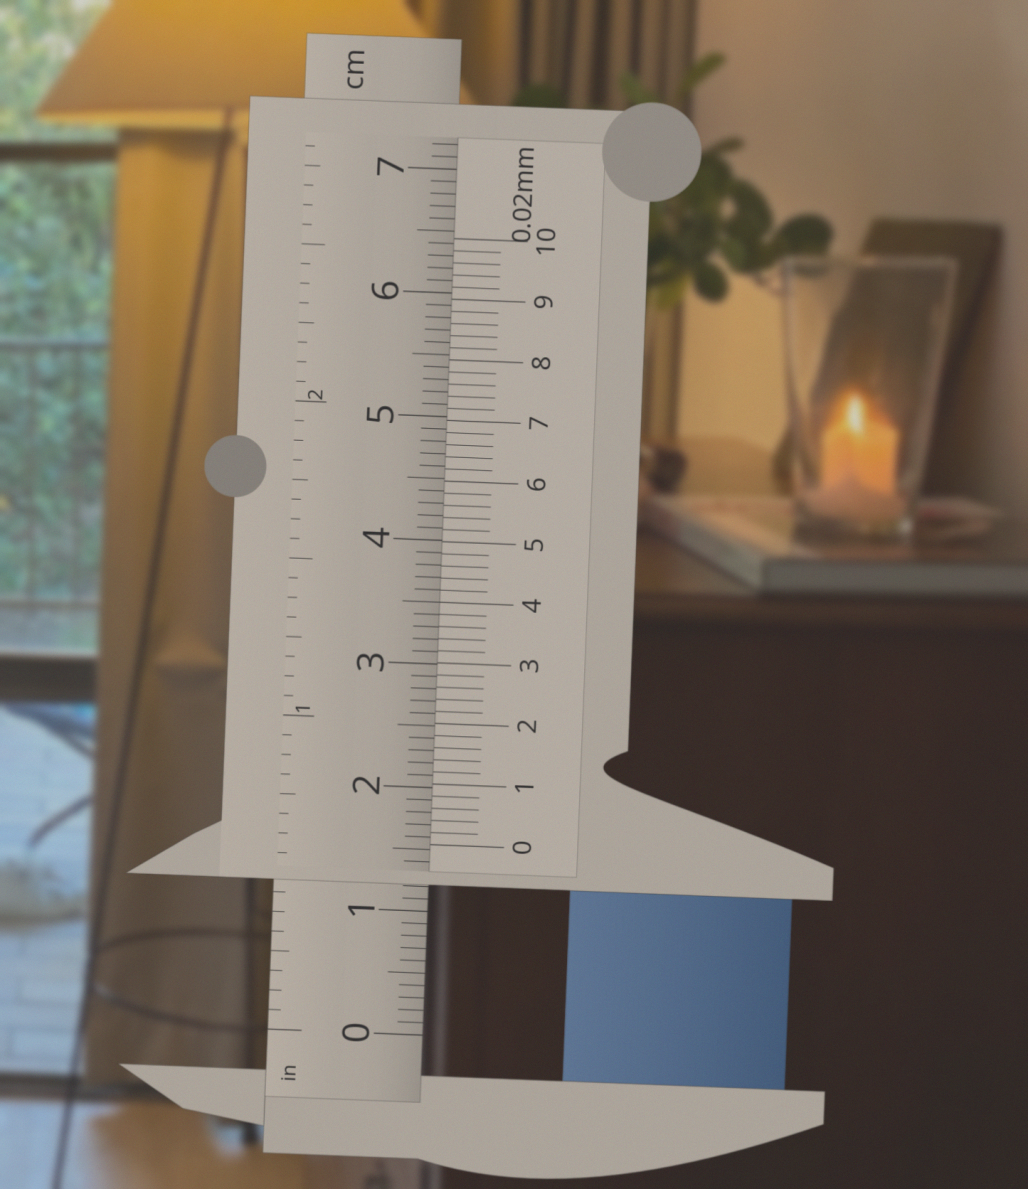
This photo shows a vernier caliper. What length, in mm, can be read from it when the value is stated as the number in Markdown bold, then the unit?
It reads **15.4** mm
